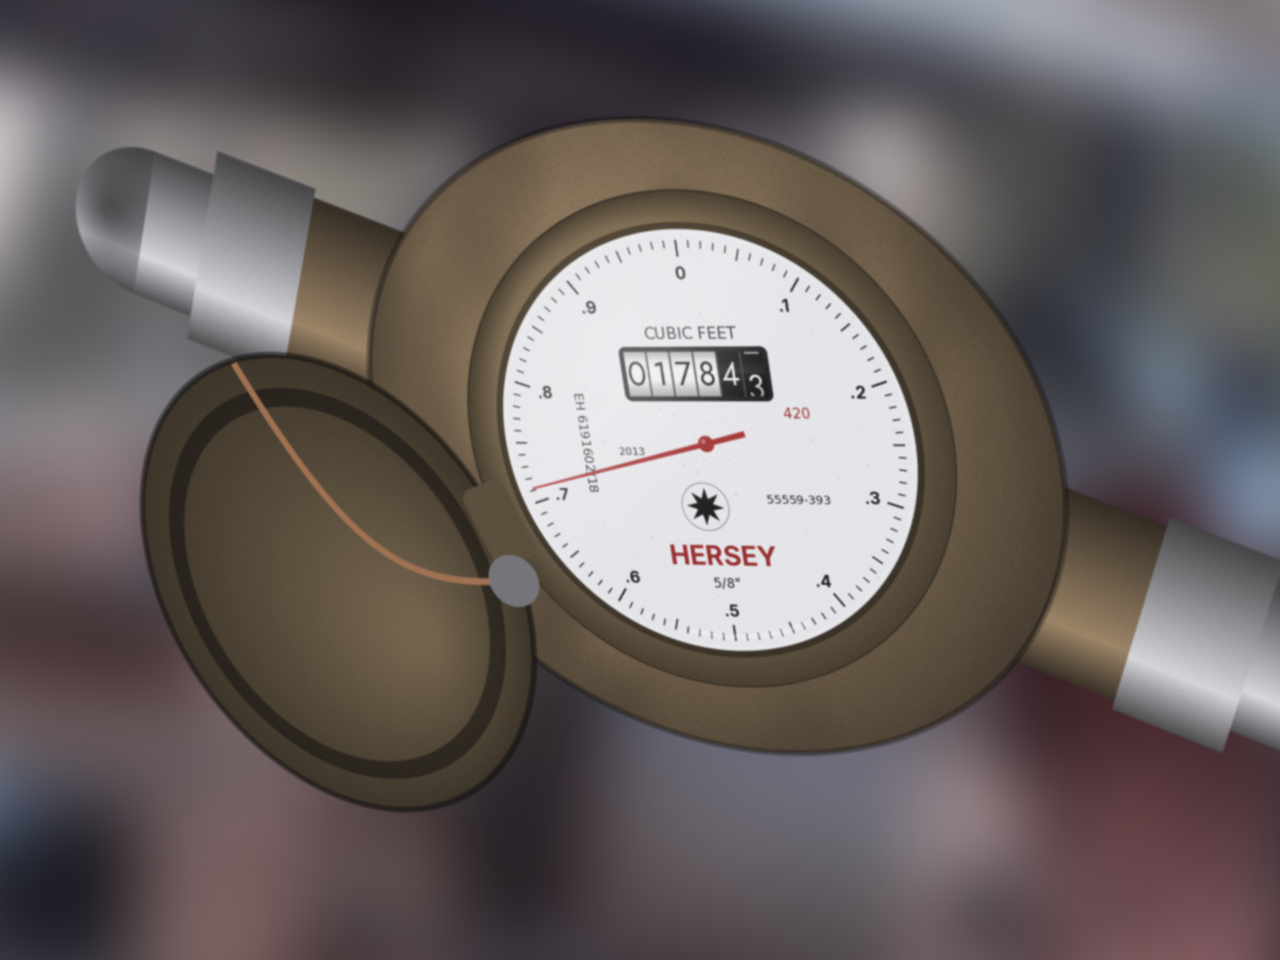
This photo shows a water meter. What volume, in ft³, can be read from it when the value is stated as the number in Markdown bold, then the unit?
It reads **17842.71** ft³
